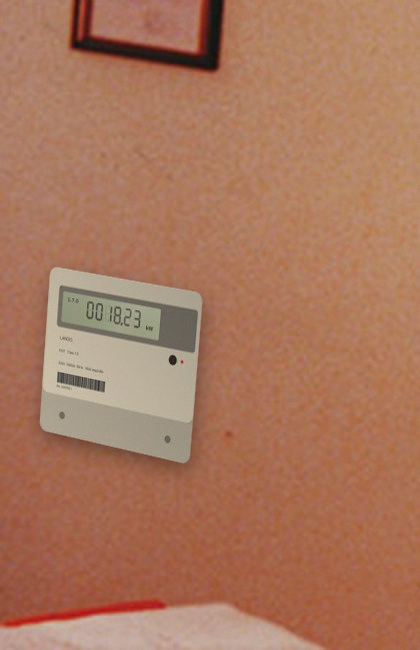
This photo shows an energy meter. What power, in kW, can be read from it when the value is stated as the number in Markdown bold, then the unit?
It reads **18.23** kW
